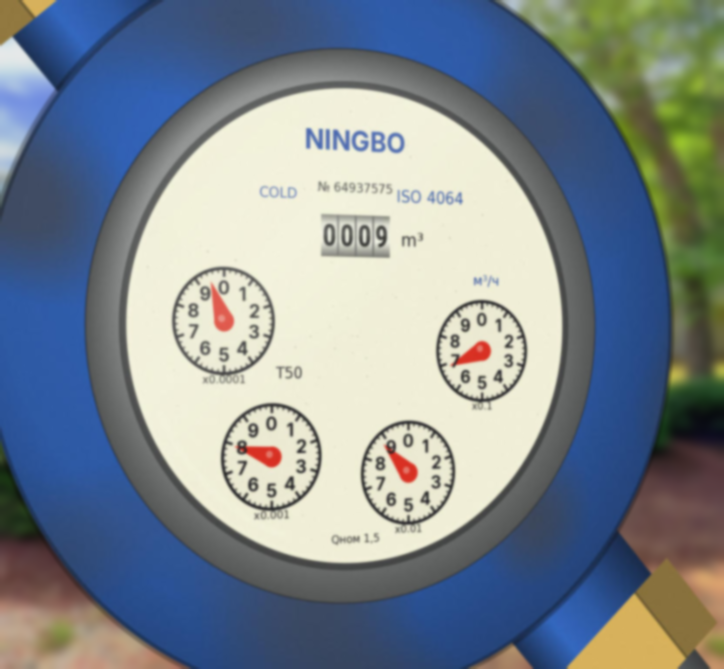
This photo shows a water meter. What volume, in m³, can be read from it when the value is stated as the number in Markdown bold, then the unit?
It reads **9.6879** m³
